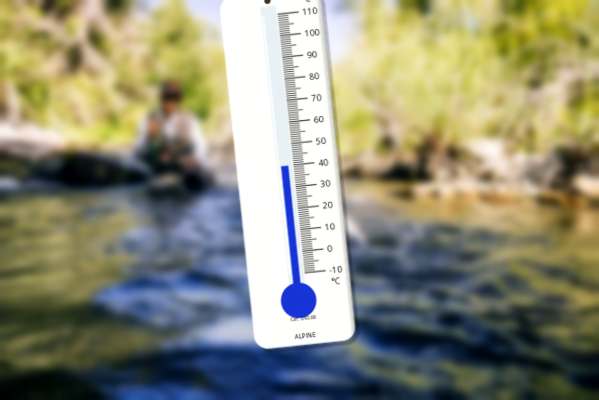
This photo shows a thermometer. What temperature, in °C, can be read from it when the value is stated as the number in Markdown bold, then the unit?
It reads **40** °C
